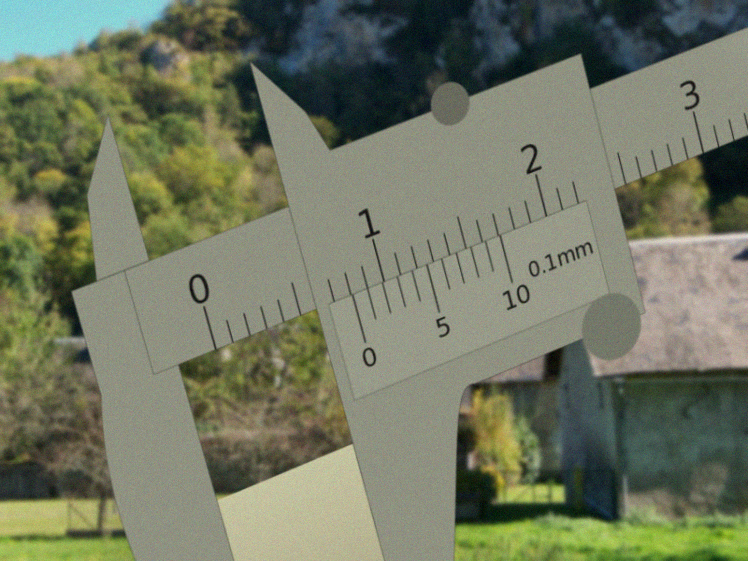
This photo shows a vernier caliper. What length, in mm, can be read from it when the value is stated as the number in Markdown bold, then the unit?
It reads **8.1** mm
